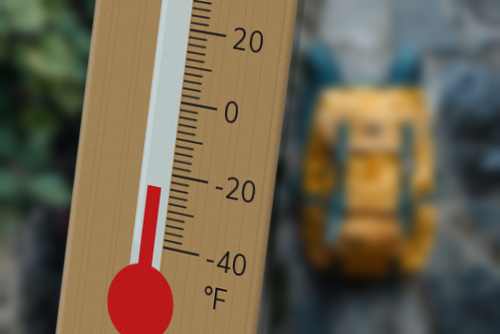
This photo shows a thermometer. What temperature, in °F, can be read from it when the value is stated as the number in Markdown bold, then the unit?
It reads **-24** °F
